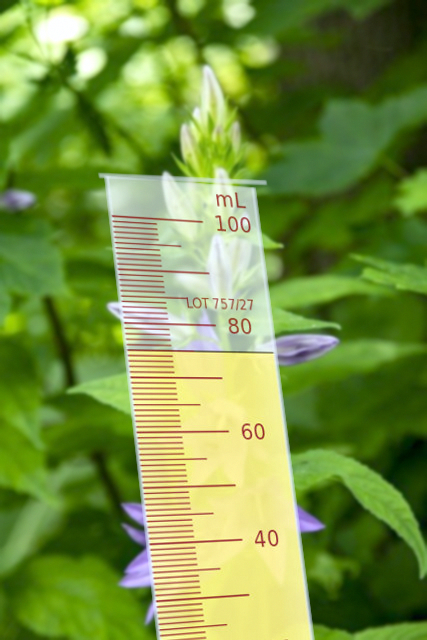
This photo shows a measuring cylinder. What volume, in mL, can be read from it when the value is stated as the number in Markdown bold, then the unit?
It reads **75** mL
